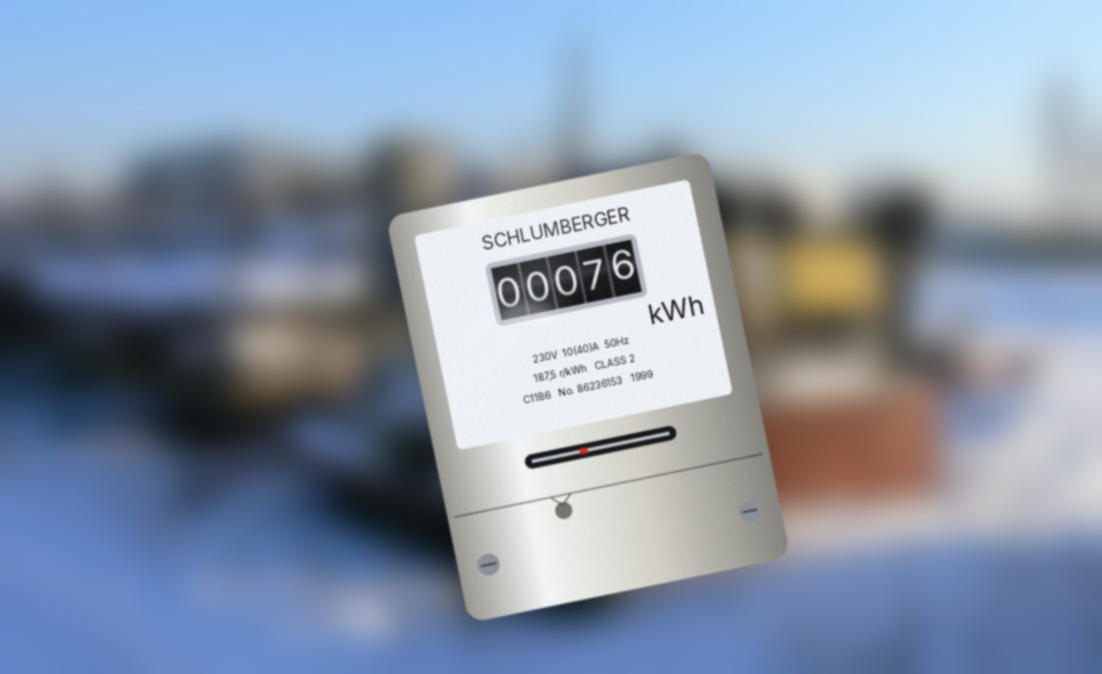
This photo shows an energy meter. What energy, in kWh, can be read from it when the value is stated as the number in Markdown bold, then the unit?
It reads **76** kWh
